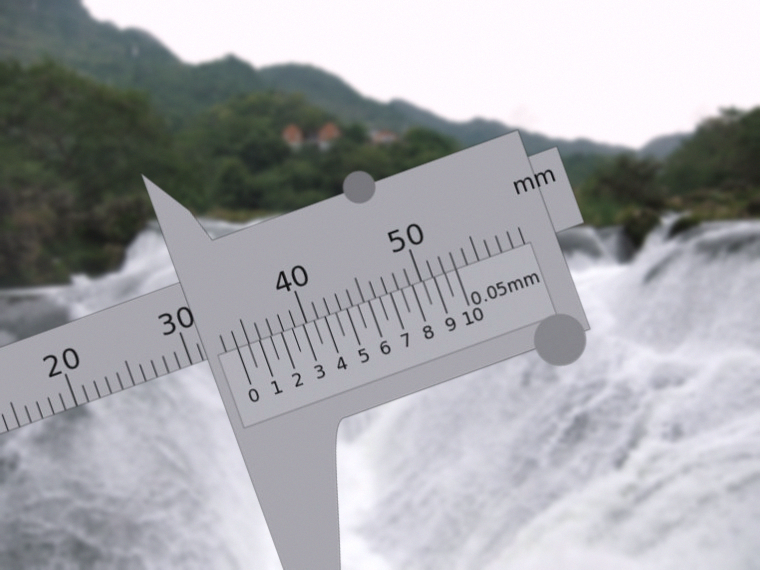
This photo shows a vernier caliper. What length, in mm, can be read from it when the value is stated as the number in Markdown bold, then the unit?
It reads **34.0** mm
